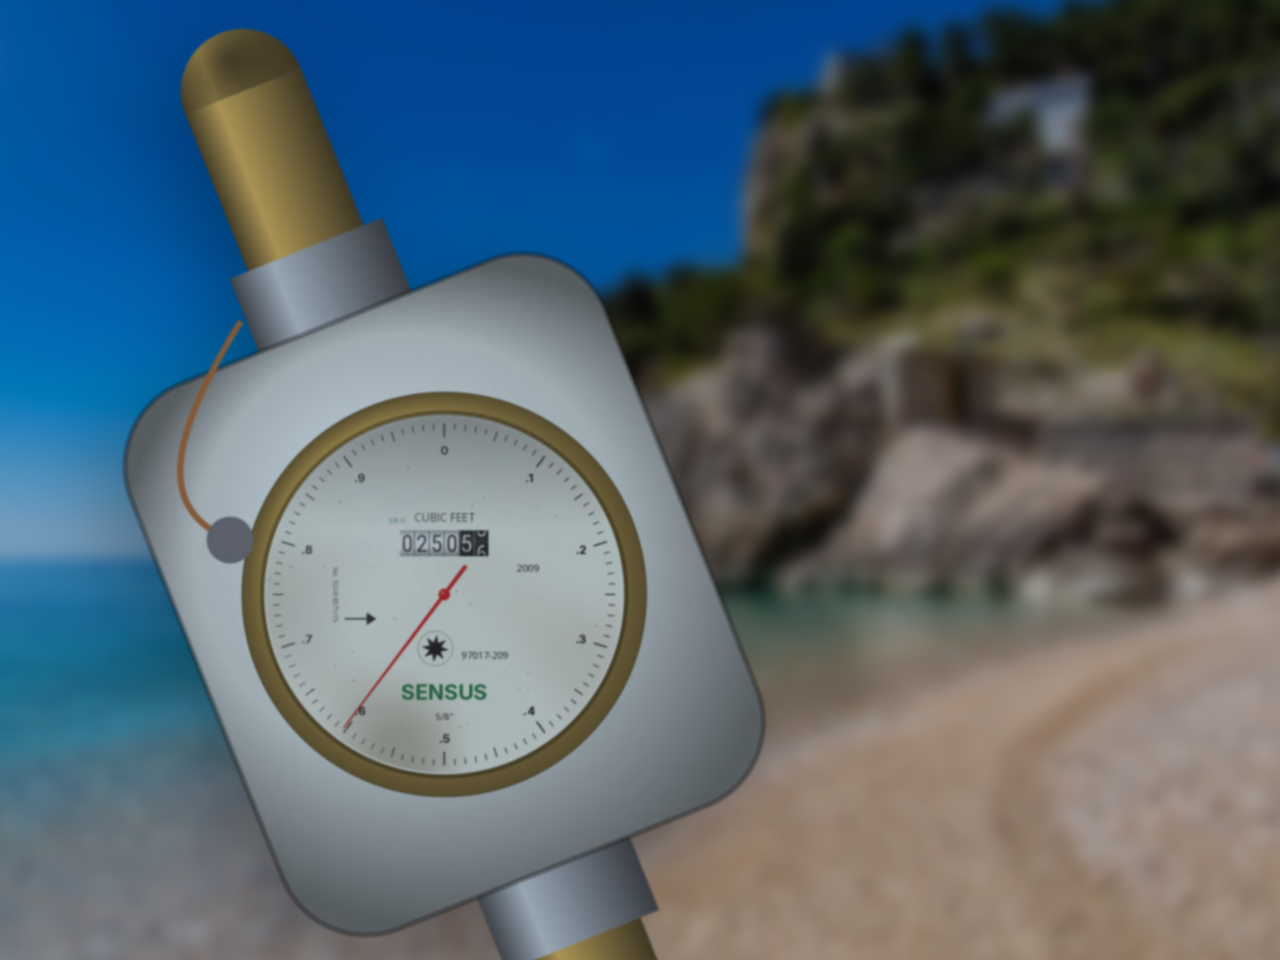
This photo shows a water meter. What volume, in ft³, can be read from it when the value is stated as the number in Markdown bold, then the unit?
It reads **25055.60** ft³
